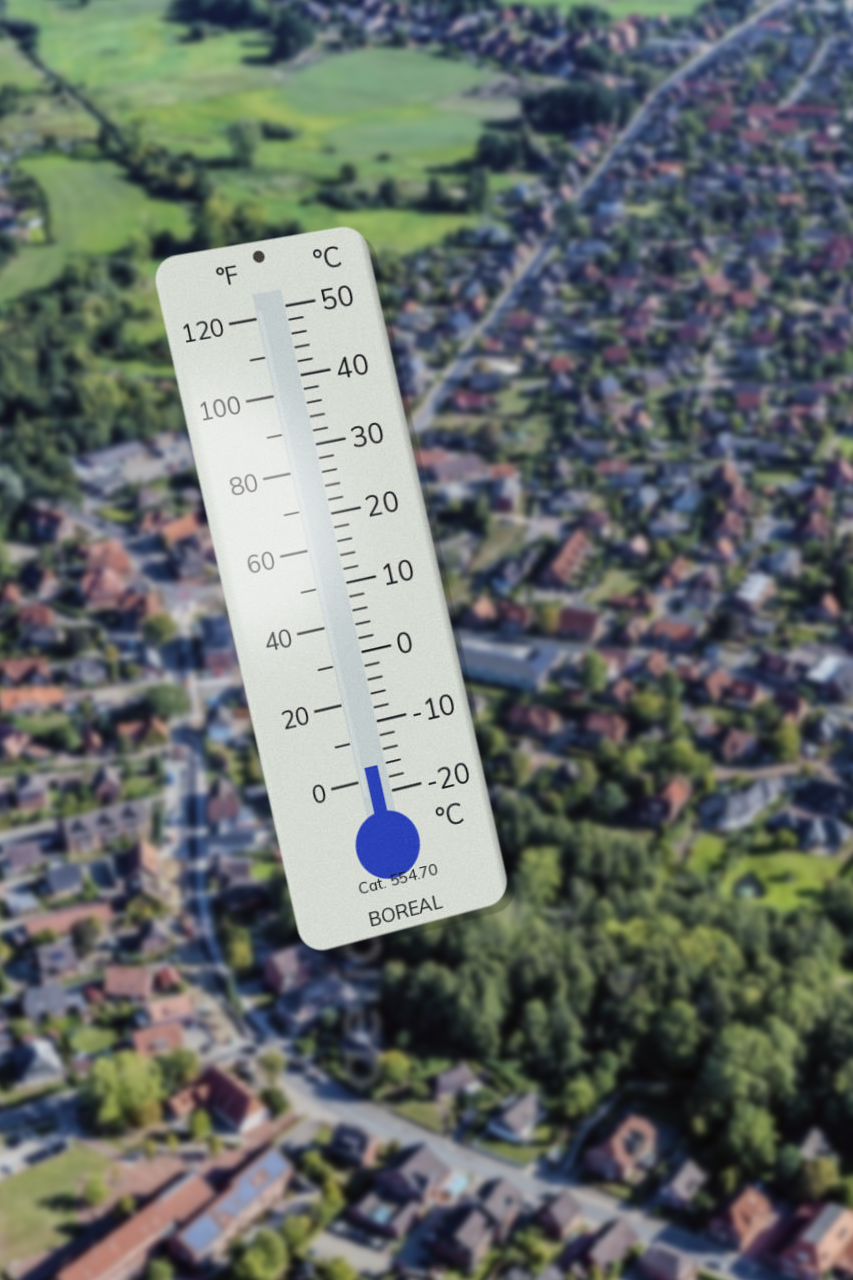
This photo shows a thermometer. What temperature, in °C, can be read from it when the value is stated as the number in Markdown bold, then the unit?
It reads **-16** °C
